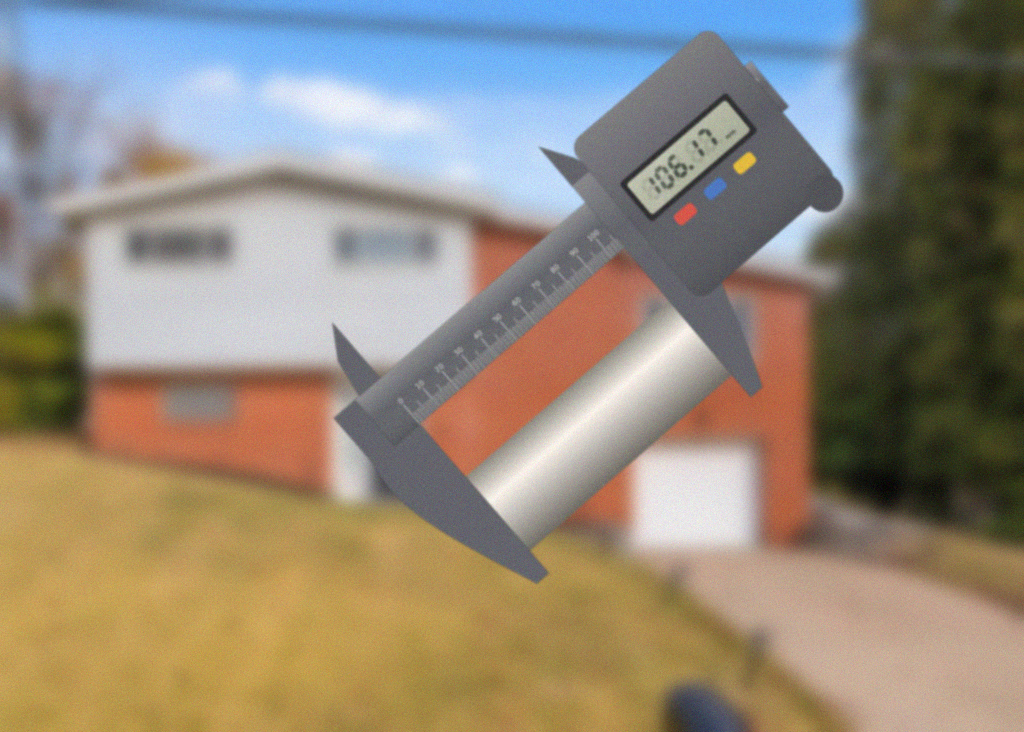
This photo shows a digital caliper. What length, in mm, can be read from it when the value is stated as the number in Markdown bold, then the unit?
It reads **106.17** mm
